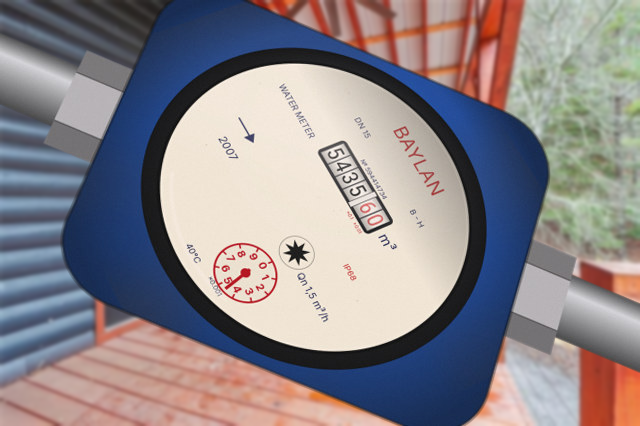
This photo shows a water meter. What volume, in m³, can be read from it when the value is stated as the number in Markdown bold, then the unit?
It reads **5435.604** m³
